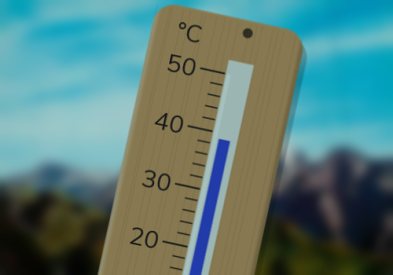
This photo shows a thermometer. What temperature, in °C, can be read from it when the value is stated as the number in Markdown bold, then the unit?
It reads **39** °C
